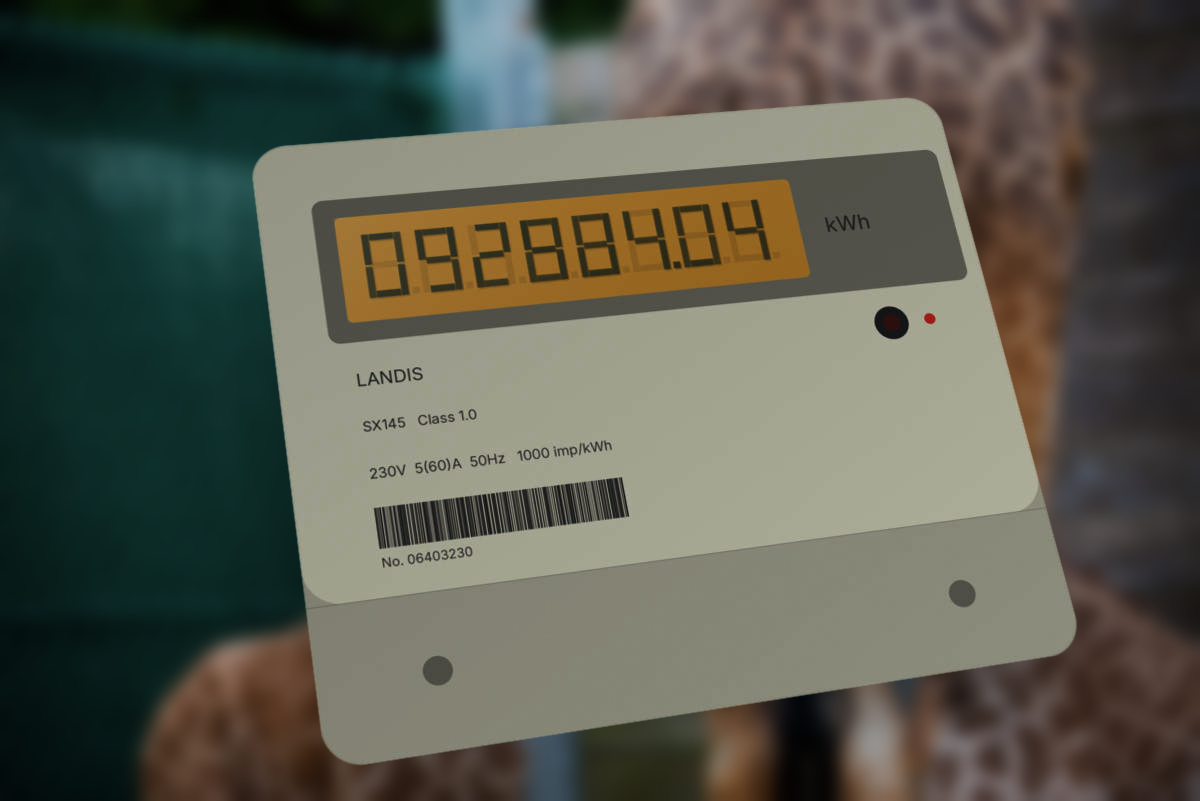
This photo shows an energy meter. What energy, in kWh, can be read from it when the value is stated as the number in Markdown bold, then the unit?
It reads **92884.04** kWh
